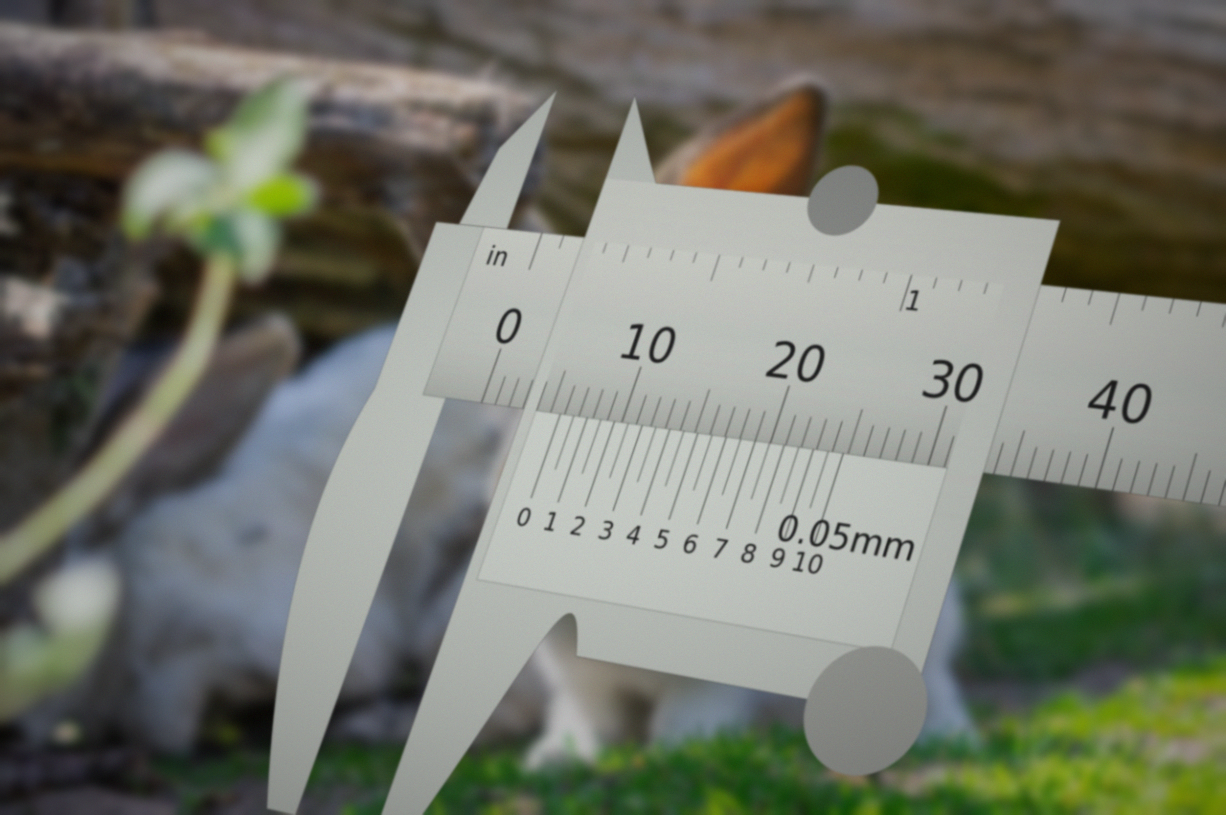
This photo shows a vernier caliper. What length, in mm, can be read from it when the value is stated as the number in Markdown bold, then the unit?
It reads **5.7** mm
